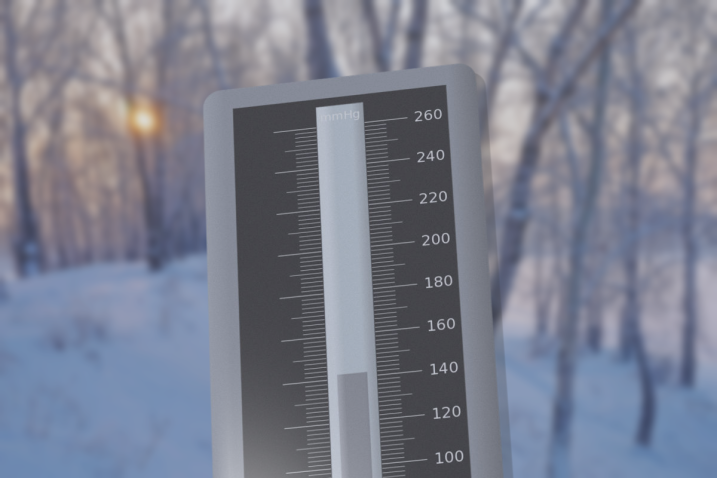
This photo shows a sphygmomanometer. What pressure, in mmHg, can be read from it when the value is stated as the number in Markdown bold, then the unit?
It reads **142** mmHg
